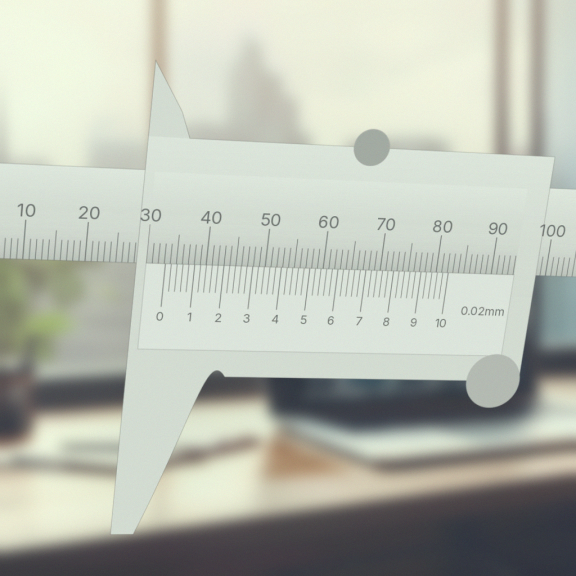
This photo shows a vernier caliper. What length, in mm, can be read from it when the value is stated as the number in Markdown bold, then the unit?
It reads **33.2** mm
